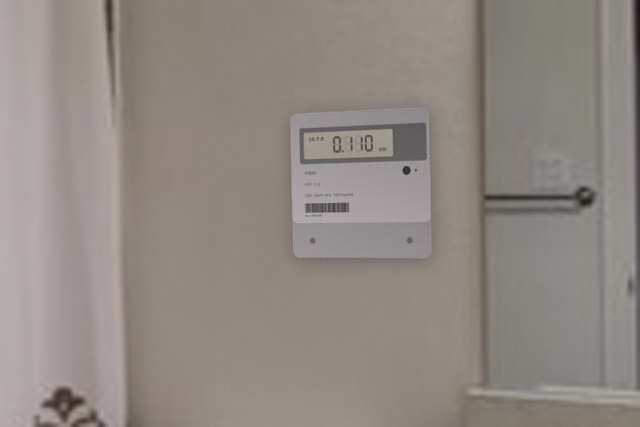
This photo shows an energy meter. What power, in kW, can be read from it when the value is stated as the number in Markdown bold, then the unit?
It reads **0.110** kW
